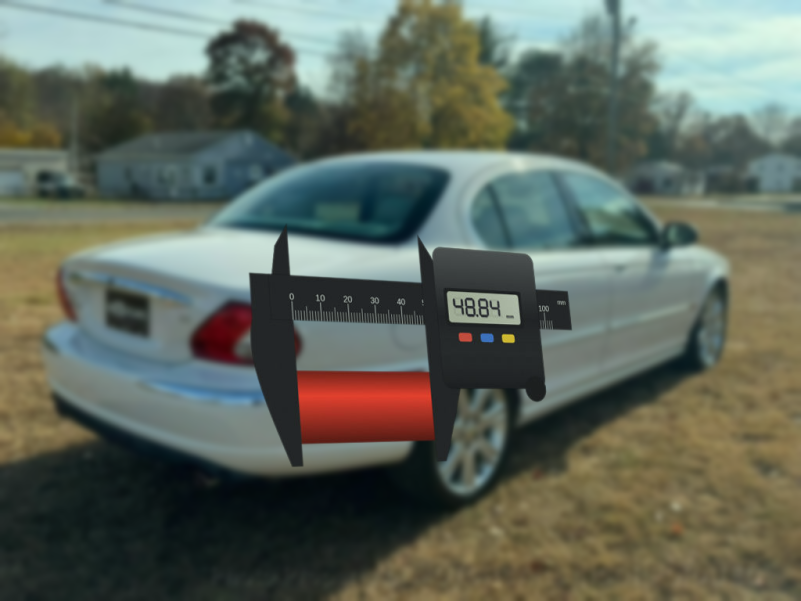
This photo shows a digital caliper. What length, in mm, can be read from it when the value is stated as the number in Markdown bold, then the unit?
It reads **48.84** mm
